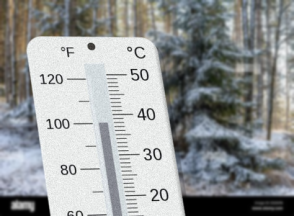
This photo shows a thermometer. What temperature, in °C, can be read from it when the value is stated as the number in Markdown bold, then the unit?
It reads **38** °C
